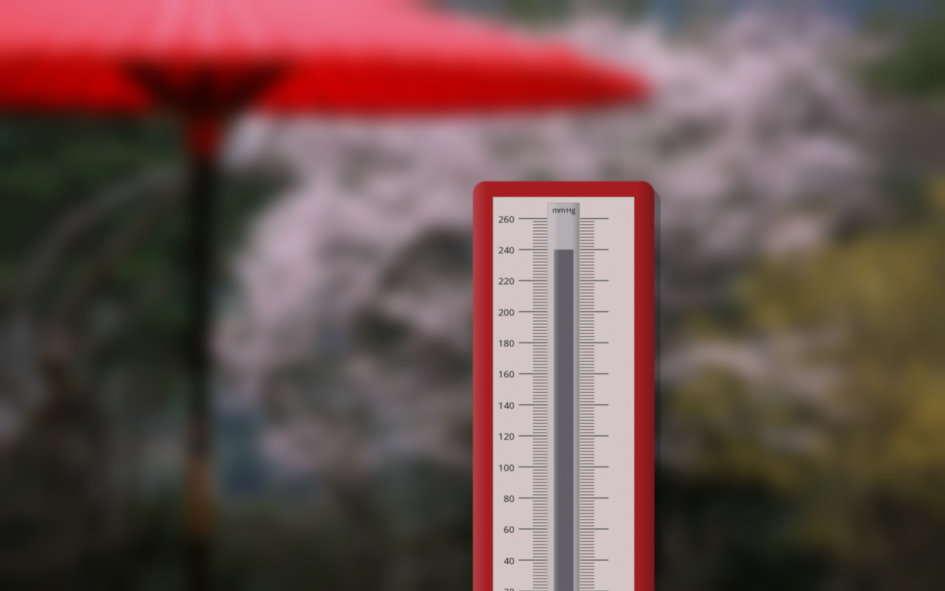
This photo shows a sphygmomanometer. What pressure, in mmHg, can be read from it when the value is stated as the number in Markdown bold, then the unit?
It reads **240** mmHg
